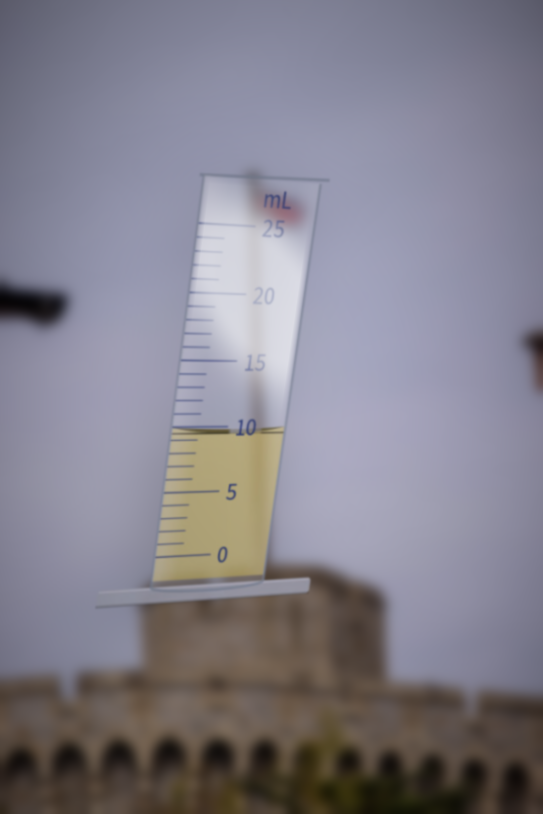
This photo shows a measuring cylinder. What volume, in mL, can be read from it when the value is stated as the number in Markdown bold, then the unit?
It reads **9.5** mL
